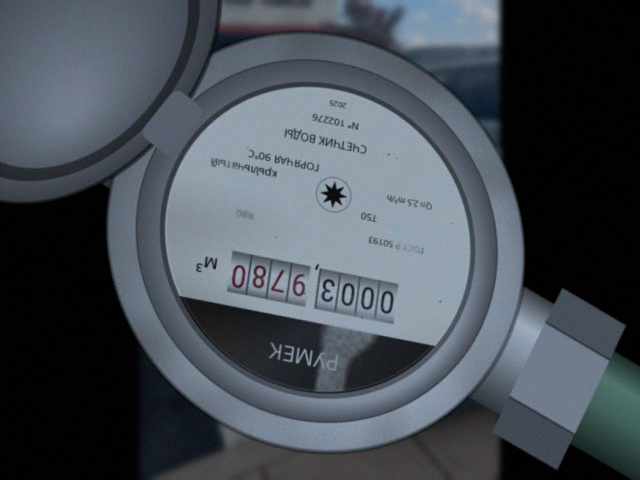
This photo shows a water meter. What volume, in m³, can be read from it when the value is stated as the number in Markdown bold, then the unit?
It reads **3.9780** m³
